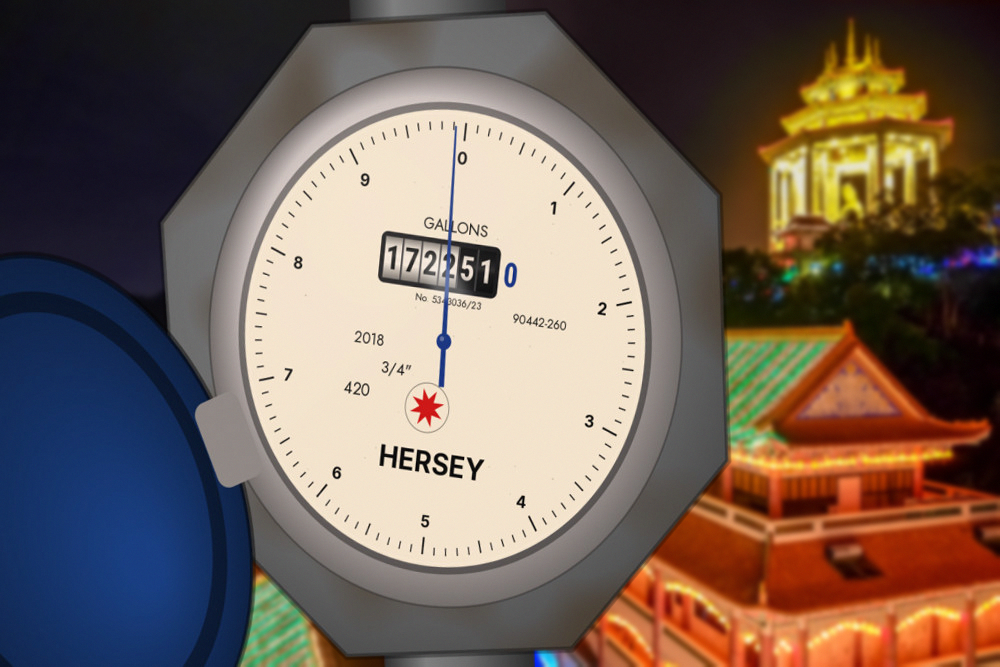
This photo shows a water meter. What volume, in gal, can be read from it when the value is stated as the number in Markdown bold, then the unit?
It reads **1722509.9** gal
